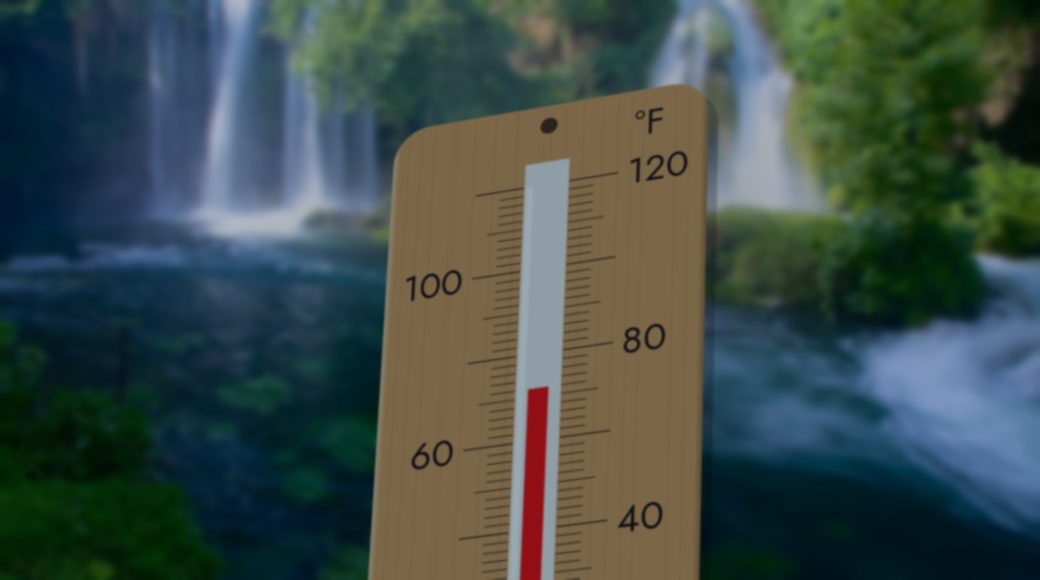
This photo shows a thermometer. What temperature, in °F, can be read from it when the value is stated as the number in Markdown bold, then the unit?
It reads **72** °F
